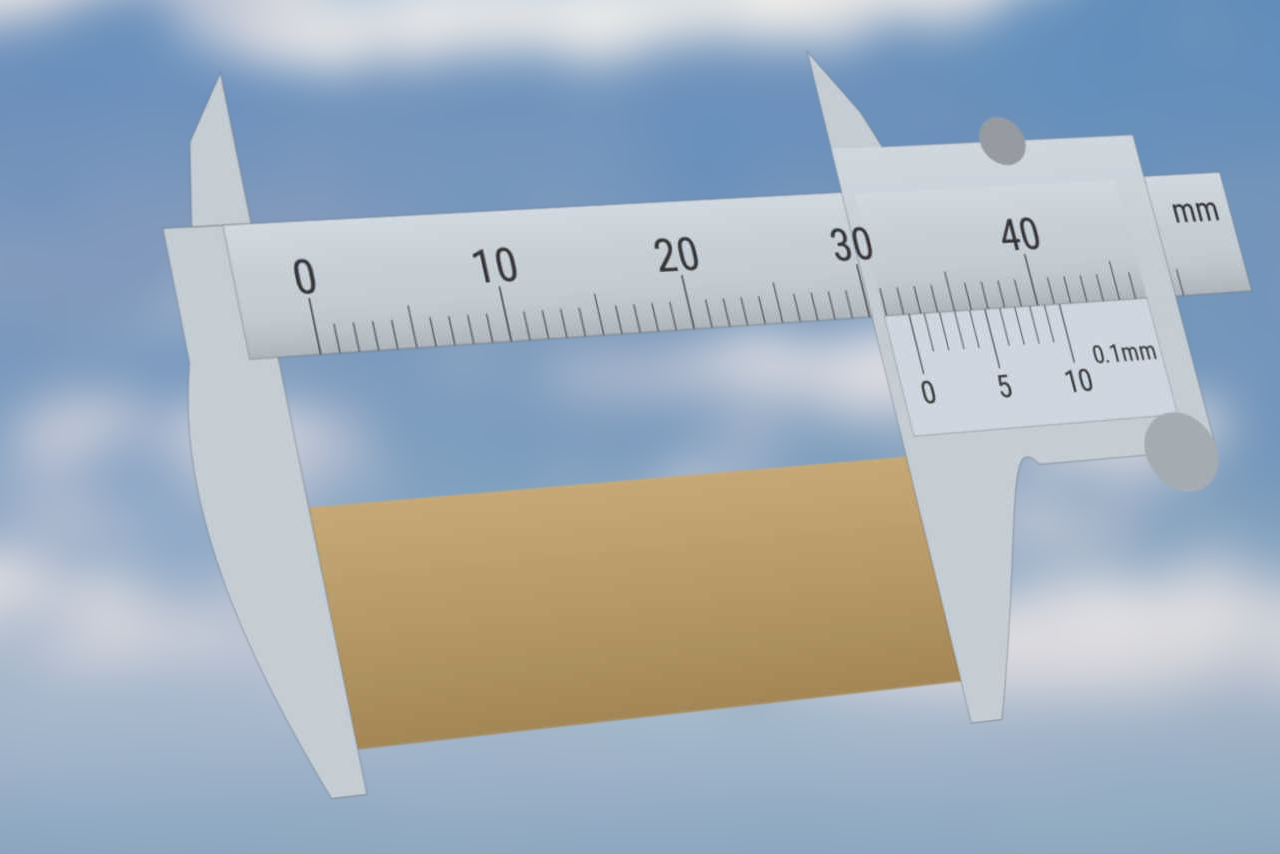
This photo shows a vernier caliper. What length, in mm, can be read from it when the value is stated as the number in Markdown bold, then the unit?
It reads **32.3** mm
